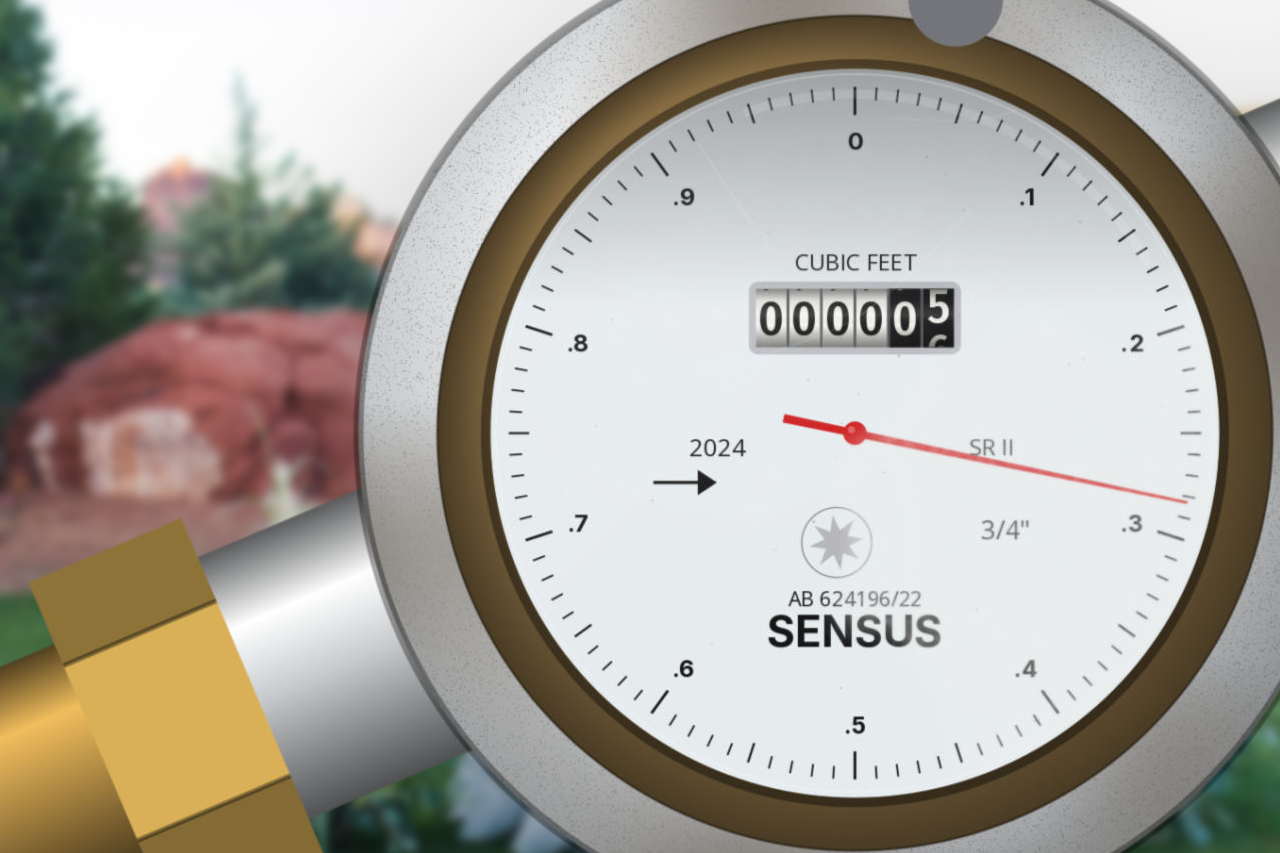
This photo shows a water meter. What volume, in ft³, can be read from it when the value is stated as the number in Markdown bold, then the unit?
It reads **5.28** ft³
